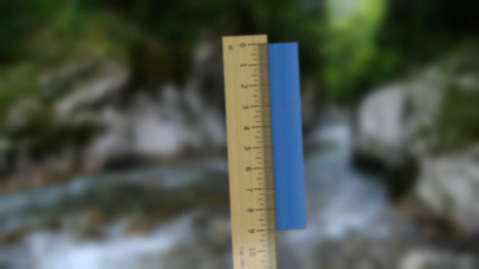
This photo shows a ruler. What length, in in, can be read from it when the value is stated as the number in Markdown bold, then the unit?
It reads **9** in
